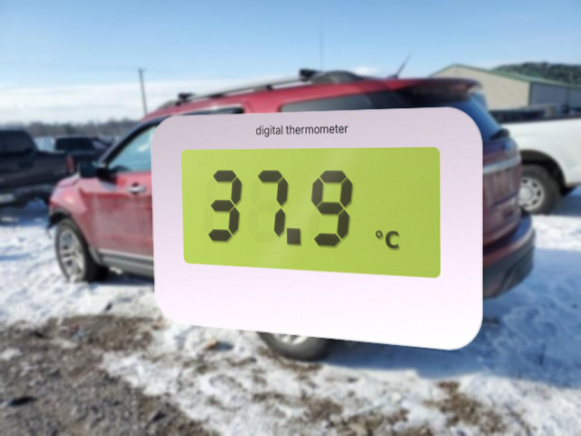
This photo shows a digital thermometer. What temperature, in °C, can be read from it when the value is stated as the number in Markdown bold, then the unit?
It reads **37.9** °C
